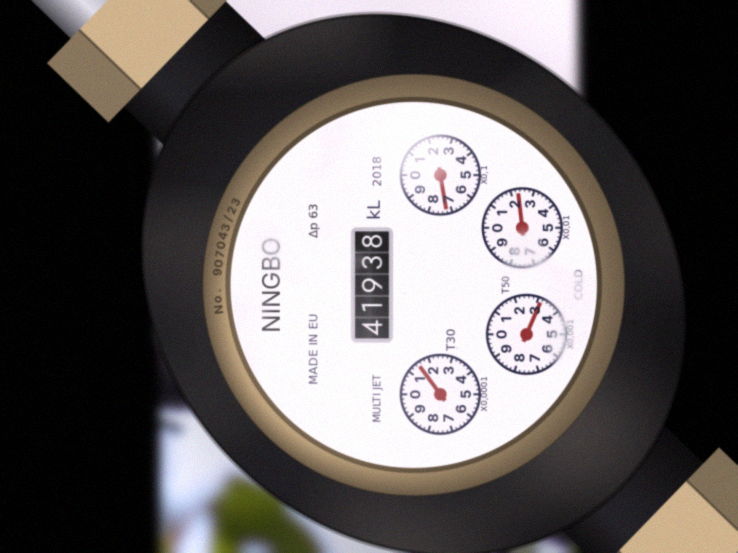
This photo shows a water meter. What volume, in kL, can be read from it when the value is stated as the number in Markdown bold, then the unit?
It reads **41938.7231** kL
